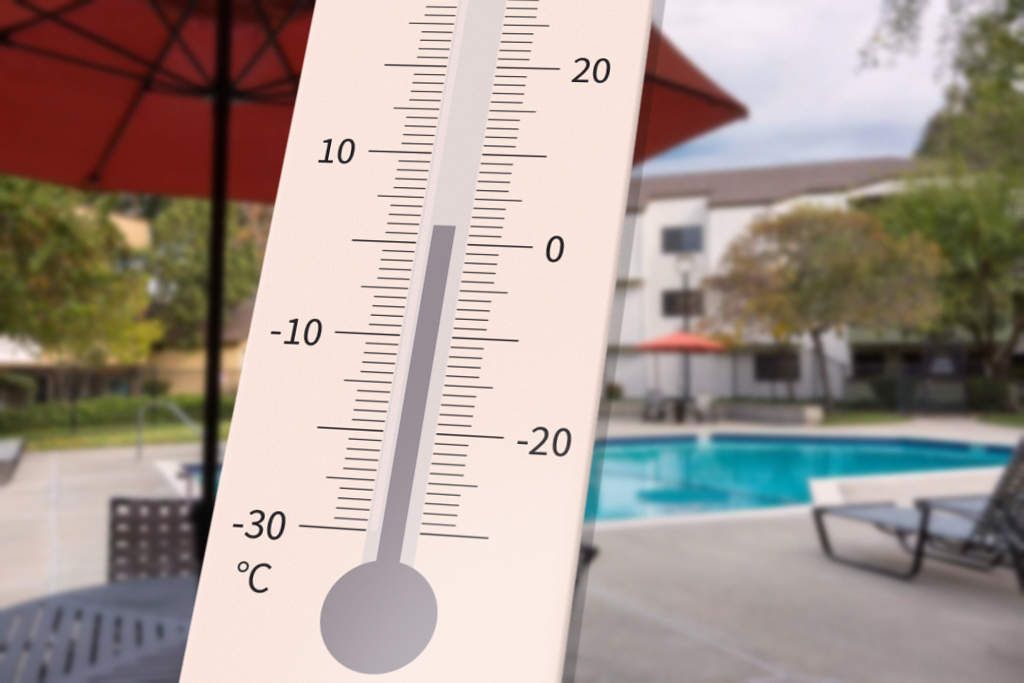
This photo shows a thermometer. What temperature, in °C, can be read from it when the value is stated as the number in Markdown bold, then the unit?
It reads **2** °C
